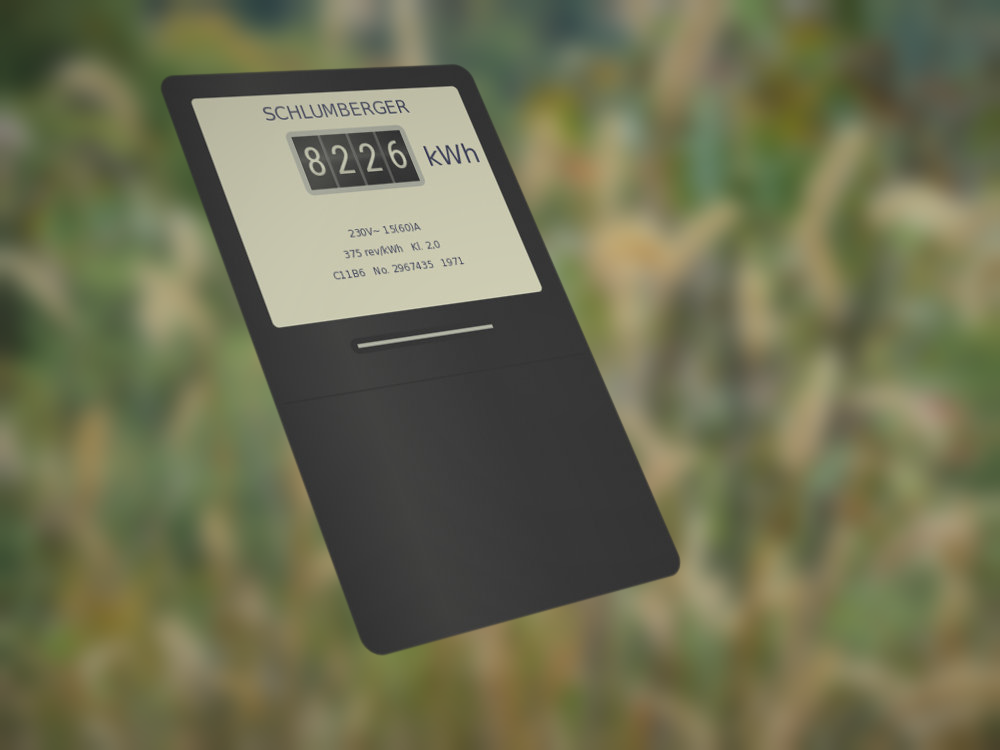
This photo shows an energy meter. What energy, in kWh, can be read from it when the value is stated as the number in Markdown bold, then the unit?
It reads **8226** kWh
